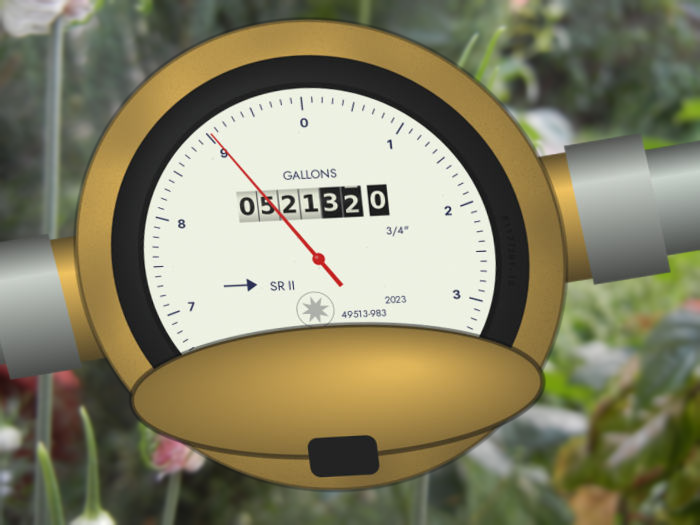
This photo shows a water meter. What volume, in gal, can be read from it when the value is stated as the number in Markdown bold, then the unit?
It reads **521319.0** gal
